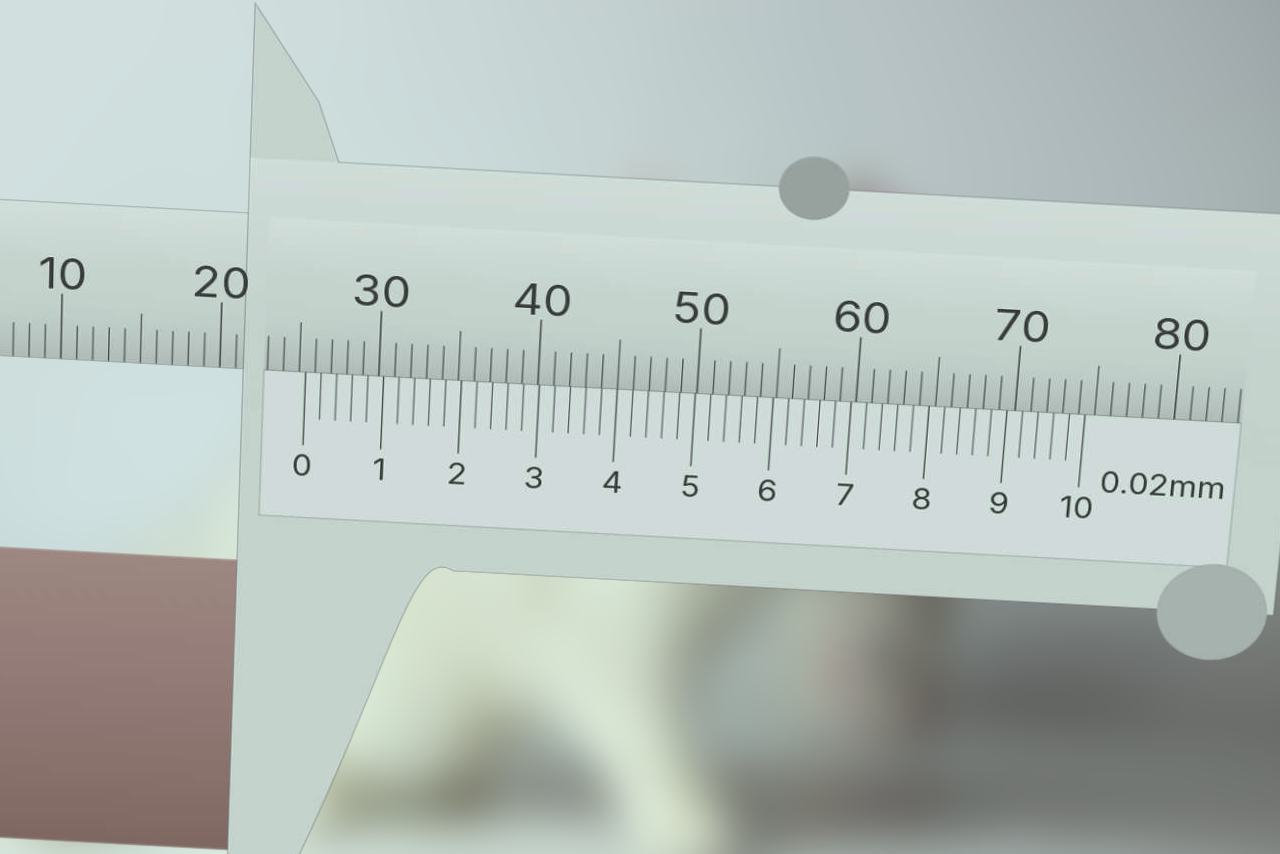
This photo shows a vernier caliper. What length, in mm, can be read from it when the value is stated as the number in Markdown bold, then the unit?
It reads **25.4** mm
